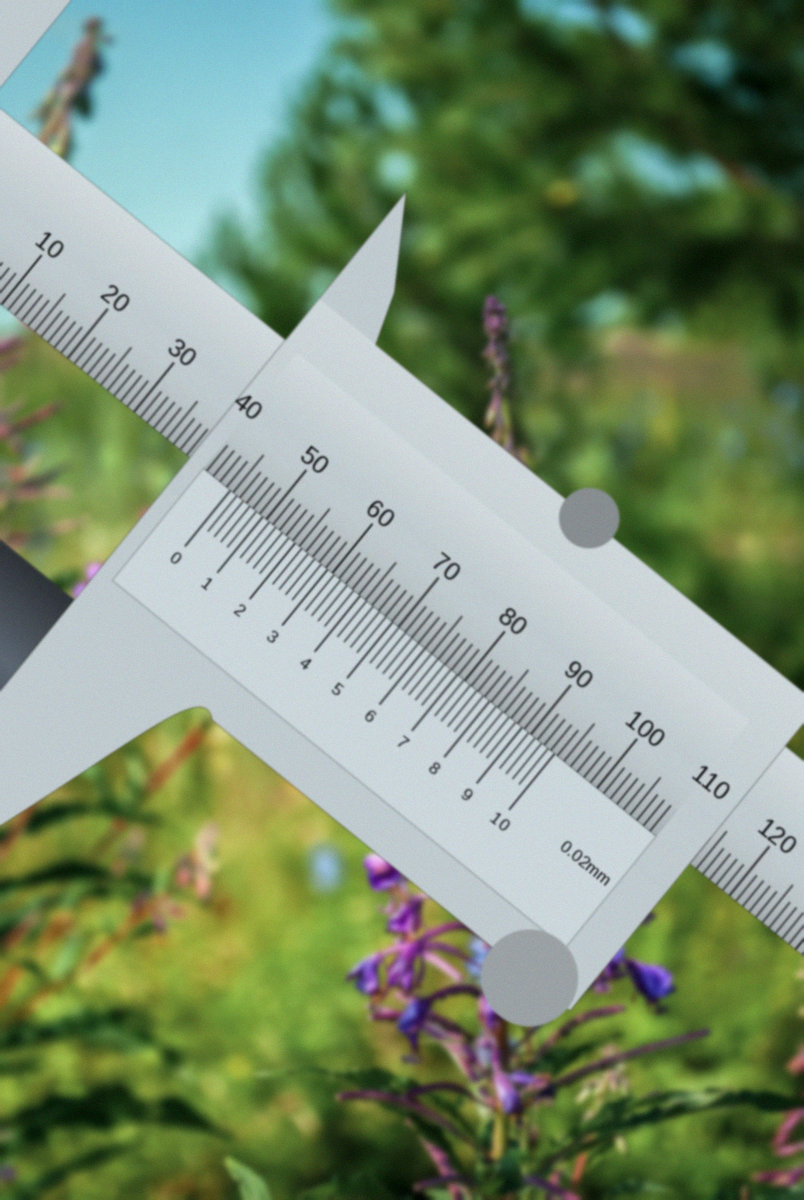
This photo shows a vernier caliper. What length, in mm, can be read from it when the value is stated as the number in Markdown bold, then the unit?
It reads **44.6** mm
